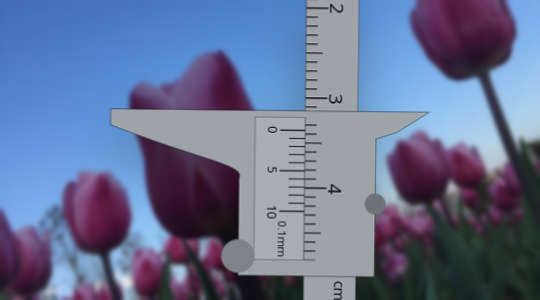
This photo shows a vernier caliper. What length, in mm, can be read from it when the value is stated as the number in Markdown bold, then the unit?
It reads **33.6** mm
